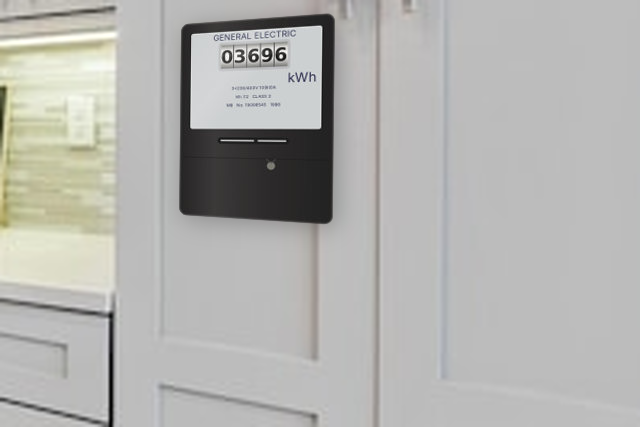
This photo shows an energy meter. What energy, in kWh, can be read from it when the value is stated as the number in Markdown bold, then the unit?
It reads **3696** kWh
